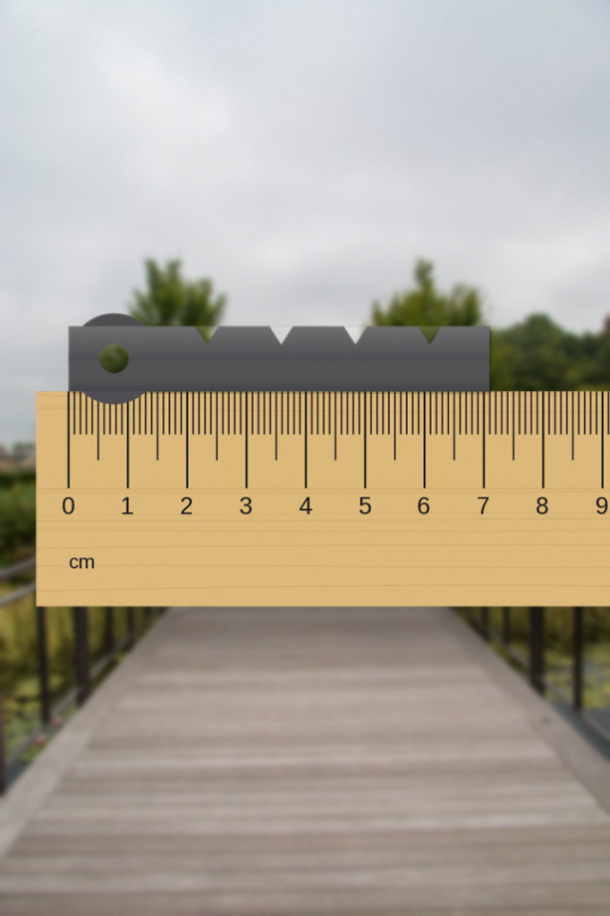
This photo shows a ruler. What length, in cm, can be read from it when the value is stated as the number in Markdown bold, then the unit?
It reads **7.1** cm
